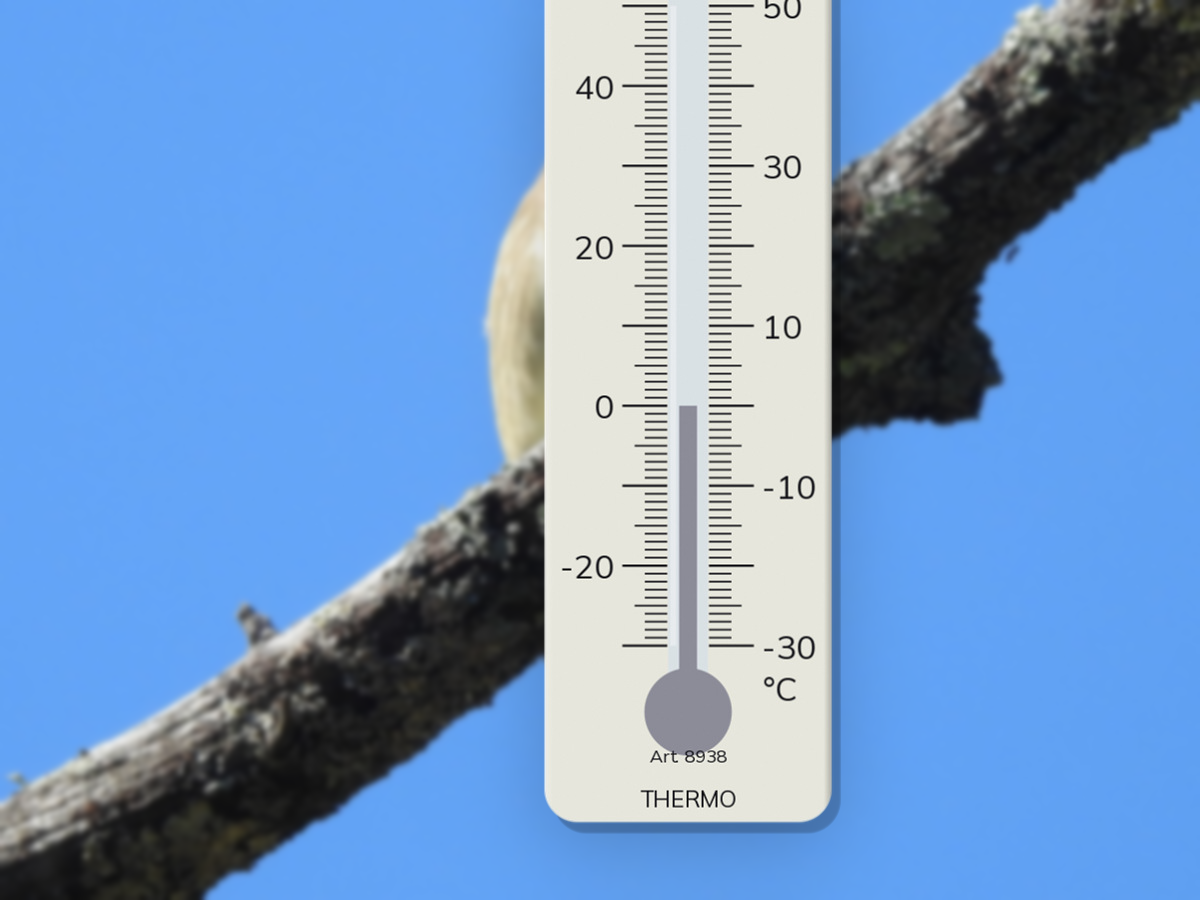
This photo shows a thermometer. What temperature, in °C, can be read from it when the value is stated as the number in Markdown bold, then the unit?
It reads **0** °C
